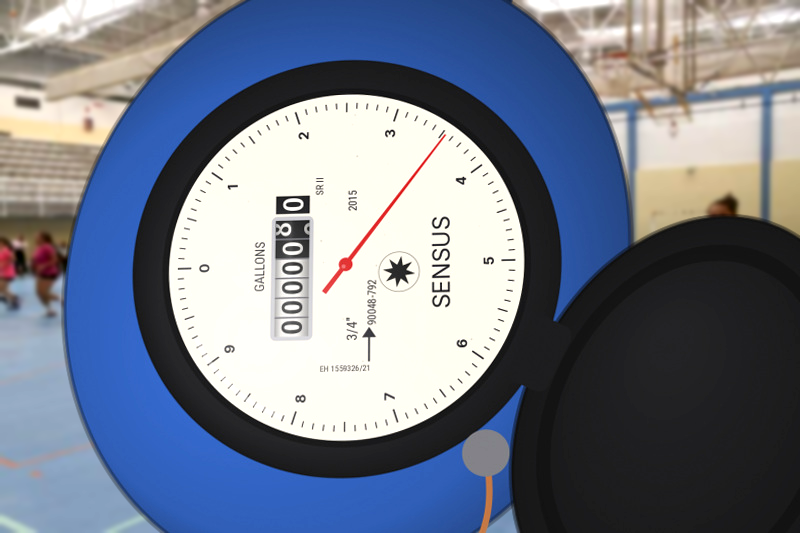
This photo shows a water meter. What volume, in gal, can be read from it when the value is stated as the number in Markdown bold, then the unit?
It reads **83.5** gal
